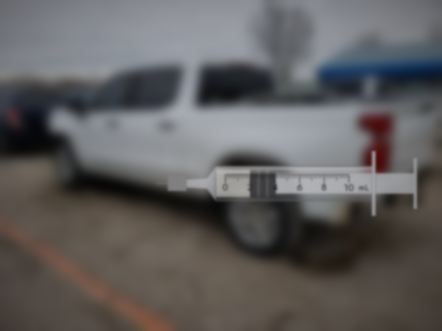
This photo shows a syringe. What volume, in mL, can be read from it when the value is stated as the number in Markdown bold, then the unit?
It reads **2** mL
